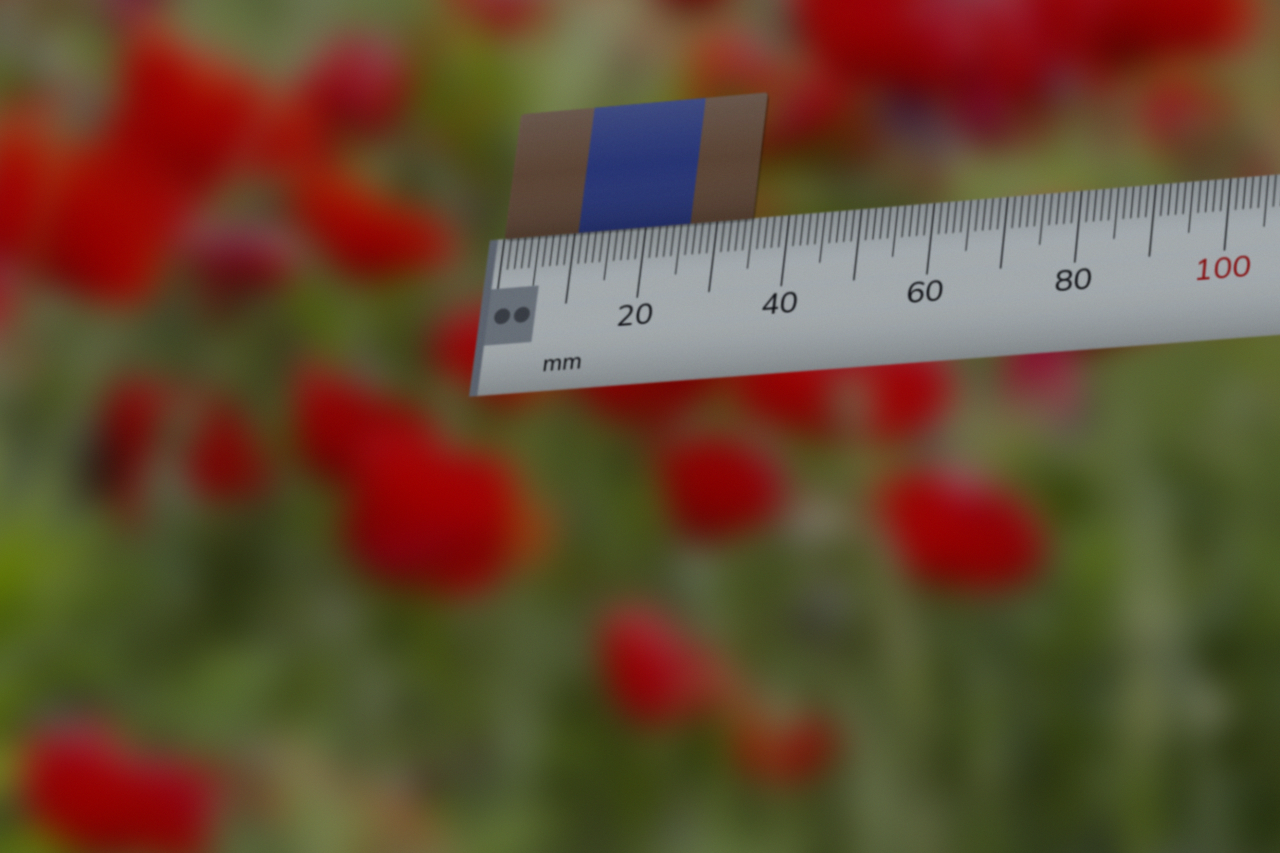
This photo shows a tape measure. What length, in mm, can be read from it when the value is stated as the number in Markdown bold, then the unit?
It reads **35** mm
